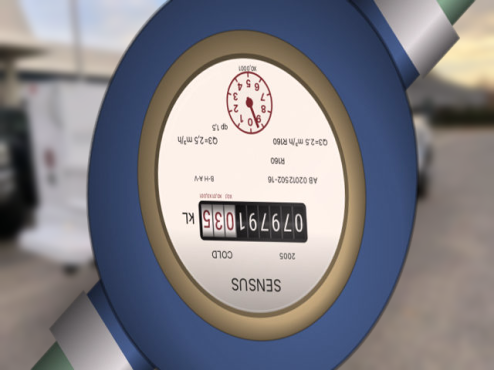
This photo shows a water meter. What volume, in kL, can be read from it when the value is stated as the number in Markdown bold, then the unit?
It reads **79791.0349** kL
